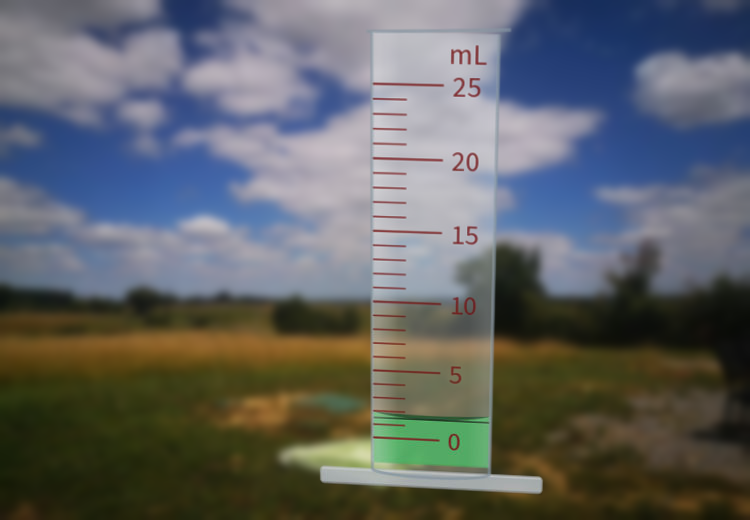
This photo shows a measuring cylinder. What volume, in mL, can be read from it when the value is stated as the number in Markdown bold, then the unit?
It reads **1.5** mL
